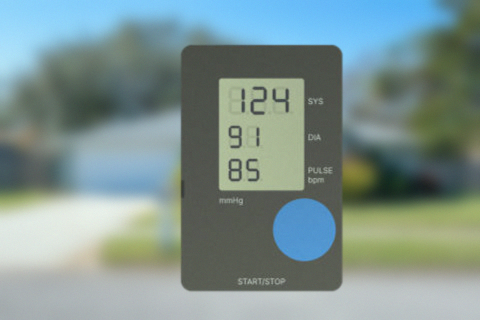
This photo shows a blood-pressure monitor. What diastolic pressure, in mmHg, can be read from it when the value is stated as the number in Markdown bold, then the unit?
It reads **91** mmHg
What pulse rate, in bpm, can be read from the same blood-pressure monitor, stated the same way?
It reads **85** bpm
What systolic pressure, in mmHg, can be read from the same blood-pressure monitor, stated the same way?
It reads **124** mmHg
